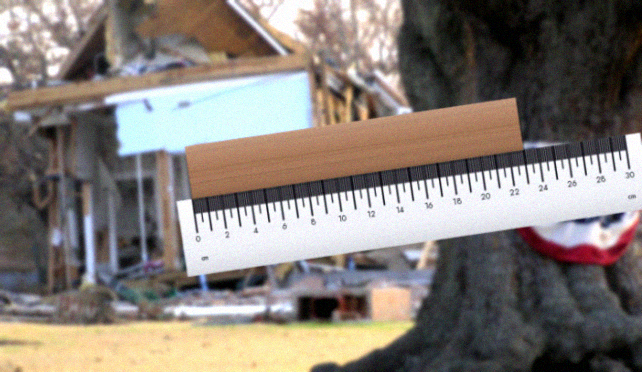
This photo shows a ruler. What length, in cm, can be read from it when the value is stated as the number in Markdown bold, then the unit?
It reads **23** cm
